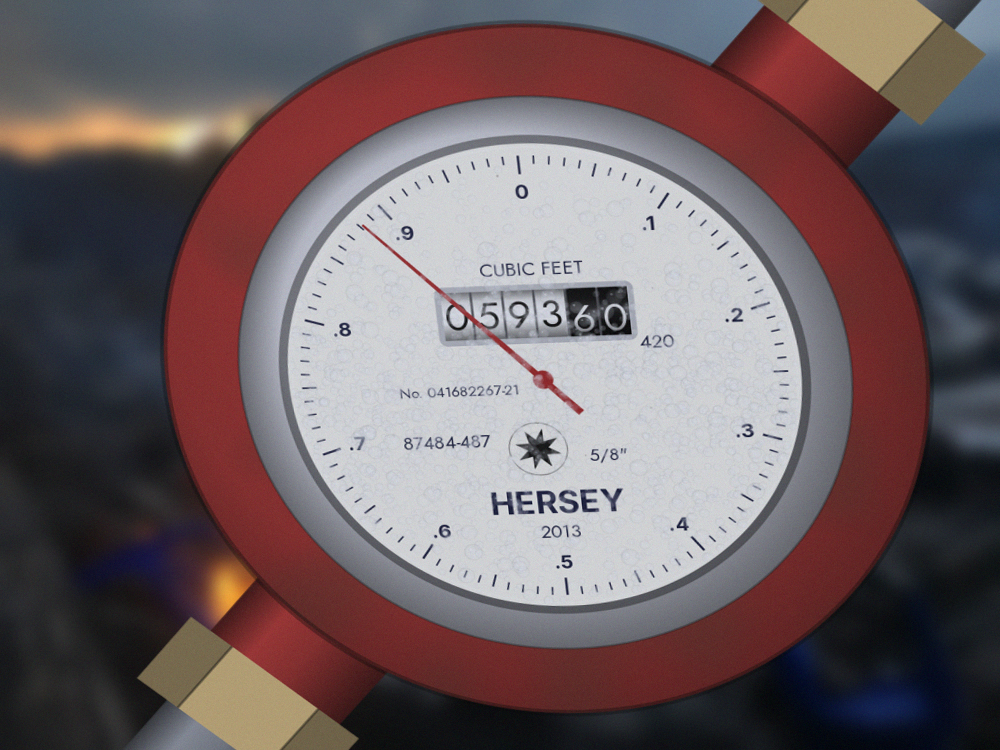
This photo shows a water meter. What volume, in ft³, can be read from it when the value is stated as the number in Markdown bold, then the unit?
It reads **59359.88** ft³
